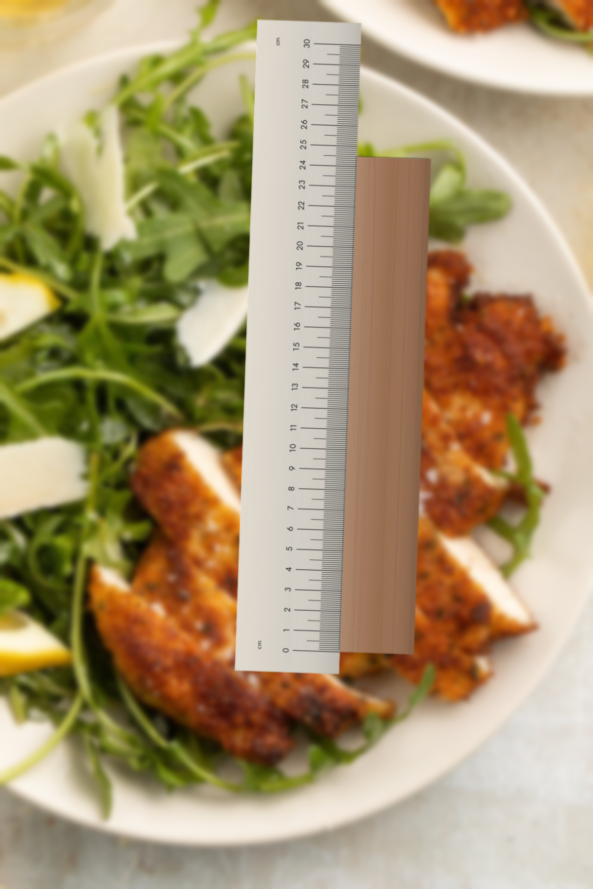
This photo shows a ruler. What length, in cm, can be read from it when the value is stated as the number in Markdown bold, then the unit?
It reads **24.5** cm
